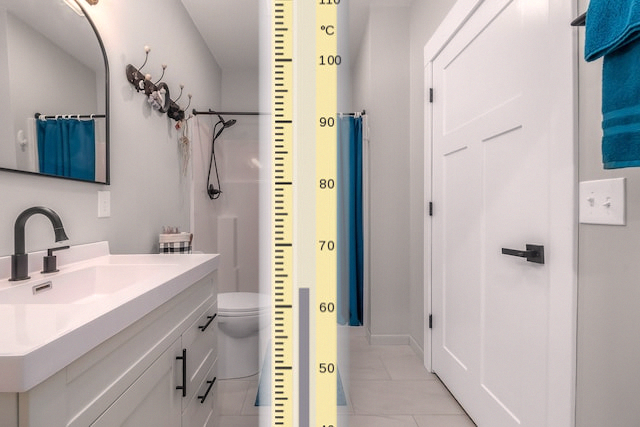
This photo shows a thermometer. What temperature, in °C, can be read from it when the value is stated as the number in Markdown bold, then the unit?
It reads **63** °C
